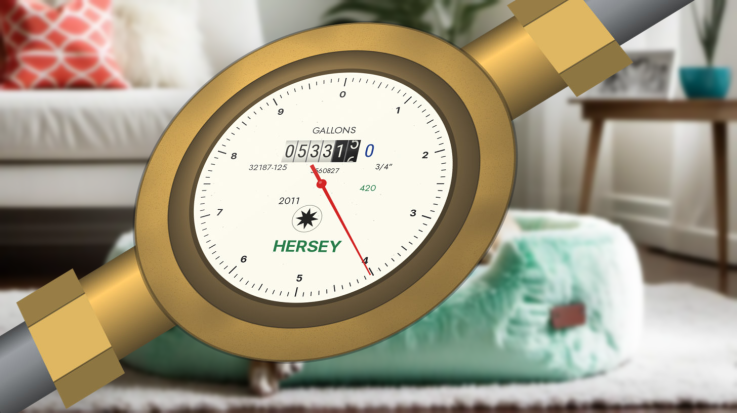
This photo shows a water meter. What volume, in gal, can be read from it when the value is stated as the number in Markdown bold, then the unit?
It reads **533154.0** gal
